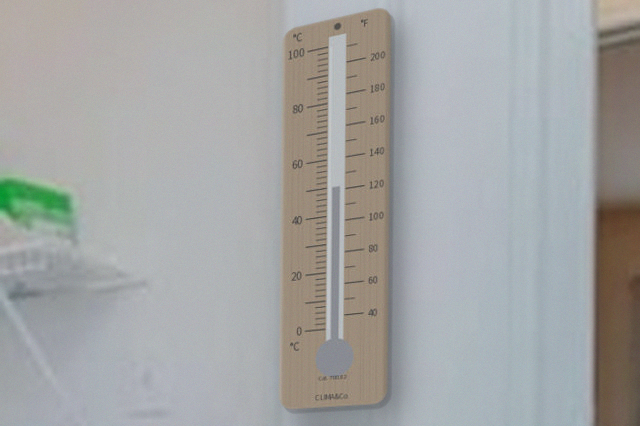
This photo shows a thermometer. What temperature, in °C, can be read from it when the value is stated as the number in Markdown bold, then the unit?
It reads **50** °C
